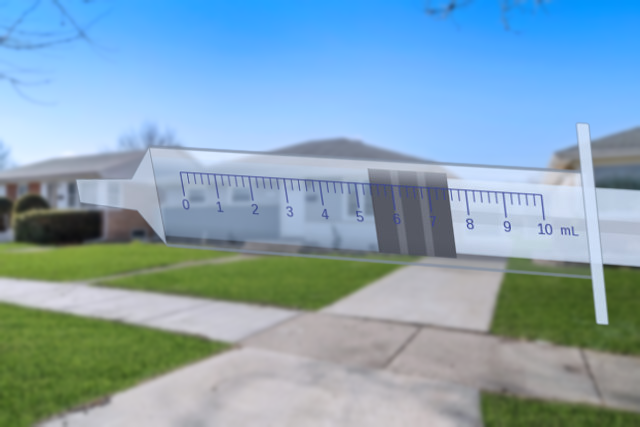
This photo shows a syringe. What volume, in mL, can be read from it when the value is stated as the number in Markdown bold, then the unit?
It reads **5.4** mL
